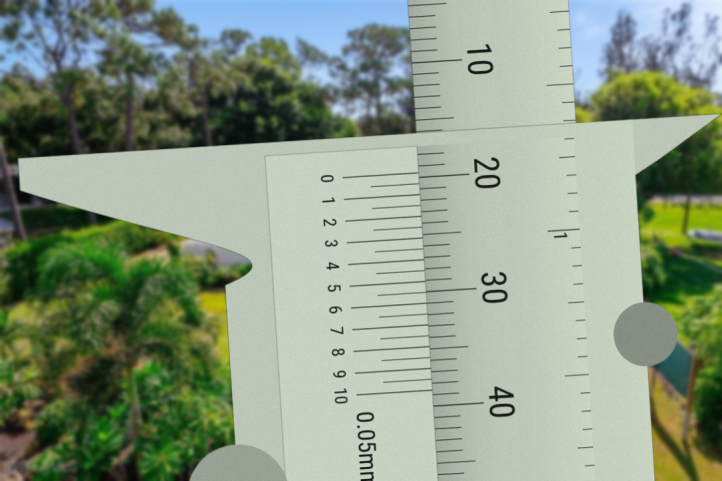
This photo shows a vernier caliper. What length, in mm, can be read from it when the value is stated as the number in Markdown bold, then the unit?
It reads **19.6** mm
